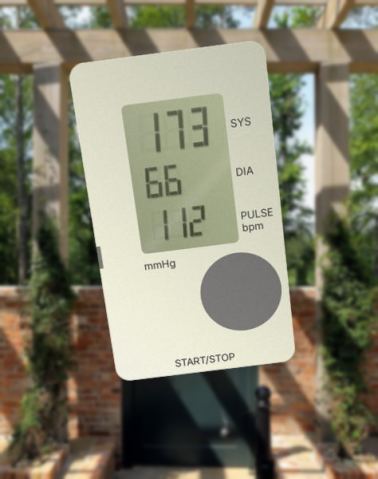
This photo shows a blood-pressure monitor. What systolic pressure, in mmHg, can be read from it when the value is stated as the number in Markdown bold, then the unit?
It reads **173** mmHg
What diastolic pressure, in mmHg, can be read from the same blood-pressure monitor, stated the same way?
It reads **66** mmHg
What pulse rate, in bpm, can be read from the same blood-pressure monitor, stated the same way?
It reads **112** bpm
